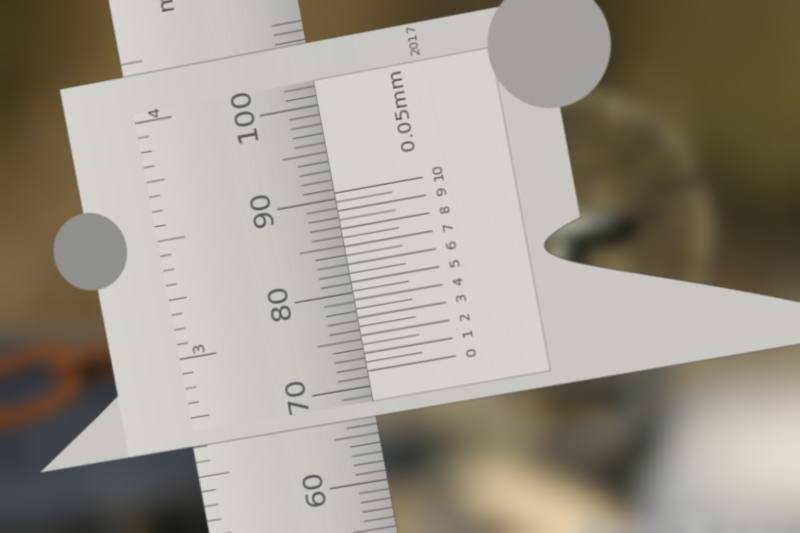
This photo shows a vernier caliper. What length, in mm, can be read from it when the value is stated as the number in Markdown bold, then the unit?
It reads **71.6** mm
